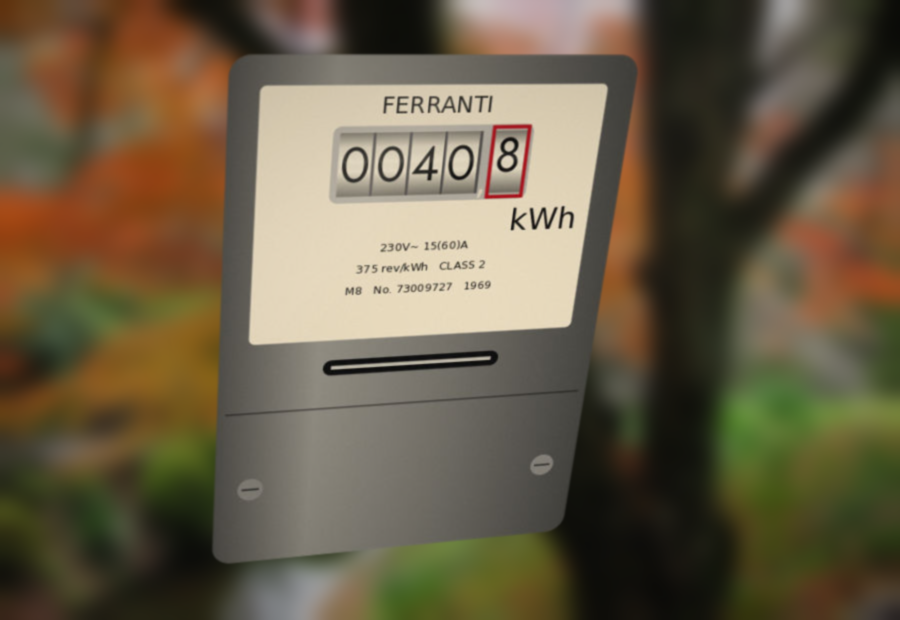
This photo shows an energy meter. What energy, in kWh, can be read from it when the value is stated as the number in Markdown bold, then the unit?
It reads **40.8** kWh
